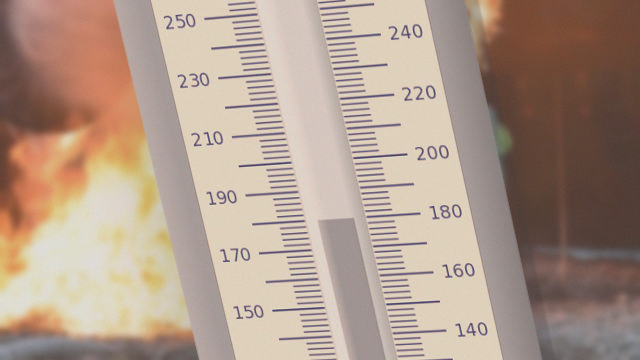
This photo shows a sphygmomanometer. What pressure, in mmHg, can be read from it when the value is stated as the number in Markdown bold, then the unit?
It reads **180** mmHg
